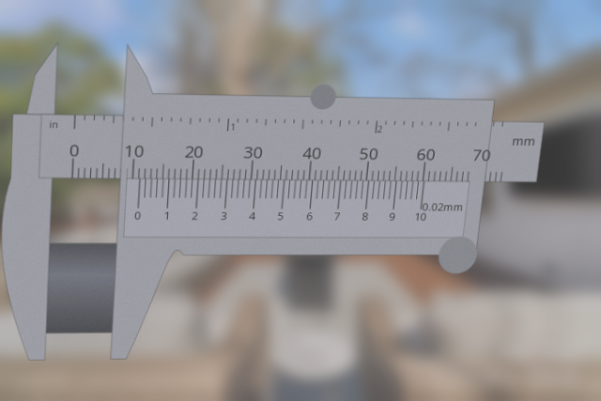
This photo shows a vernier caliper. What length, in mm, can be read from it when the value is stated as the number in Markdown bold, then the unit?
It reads **11.2** mm
